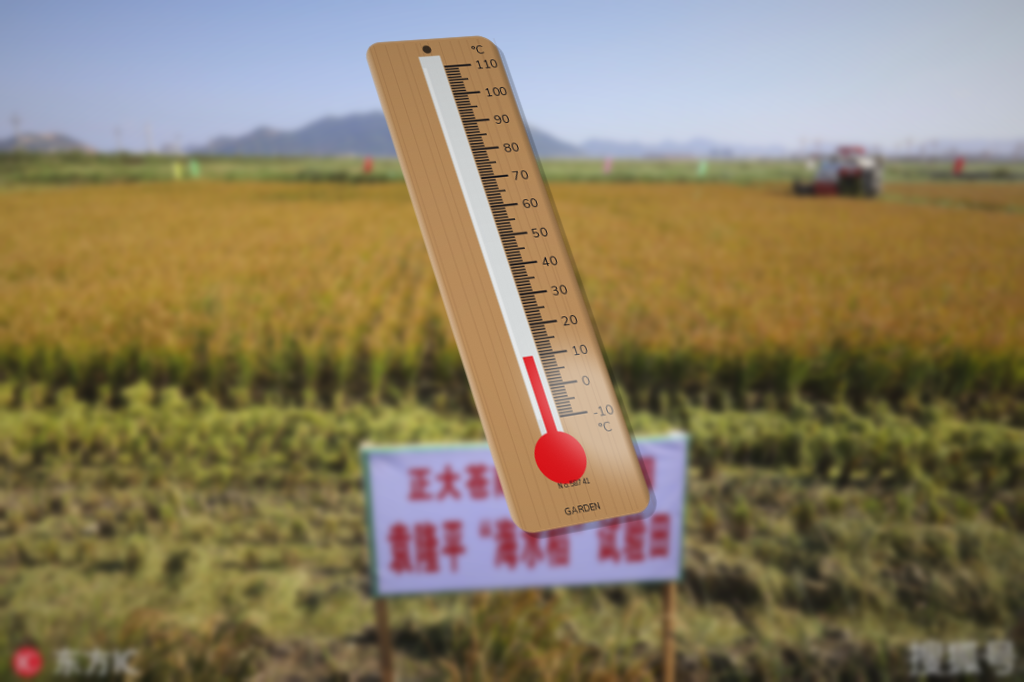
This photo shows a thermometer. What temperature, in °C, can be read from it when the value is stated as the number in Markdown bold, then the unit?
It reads **10** °C
